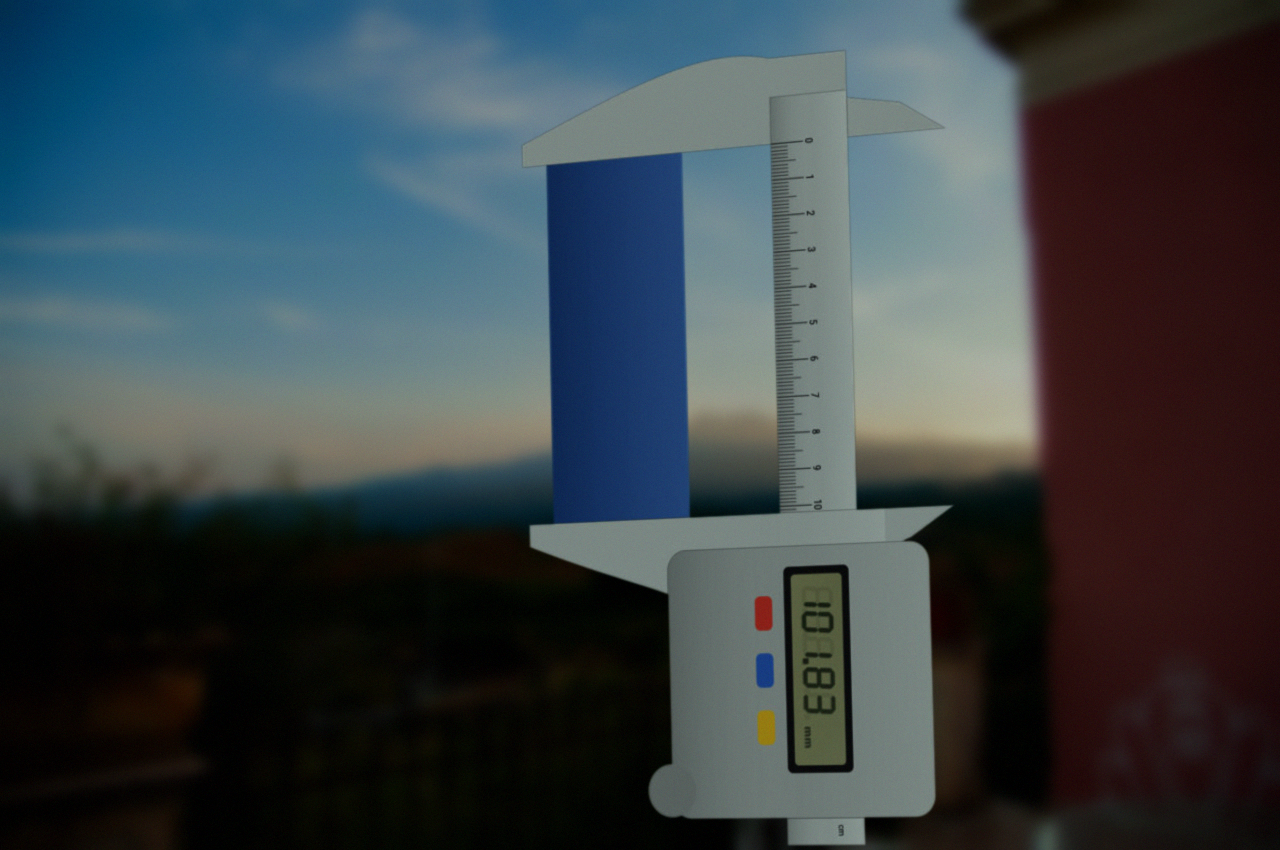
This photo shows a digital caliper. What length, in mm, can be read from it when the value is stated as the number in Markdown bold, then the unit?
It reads **101.83** mm
